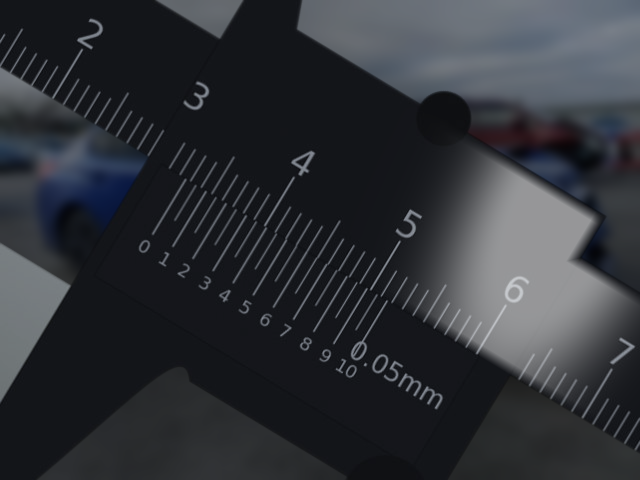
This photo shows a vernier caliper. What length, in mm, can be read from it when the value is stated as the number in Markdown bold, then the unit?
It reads **32.6** mm
